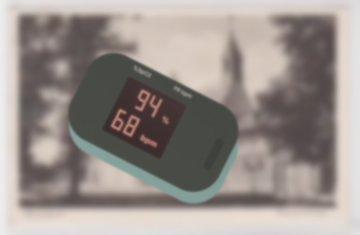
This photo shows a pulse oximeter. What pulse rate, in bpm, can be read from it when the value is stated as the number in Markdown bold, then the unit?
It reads **68** bpm
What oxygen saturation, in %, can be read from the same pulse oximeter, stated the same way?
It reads **94** %
